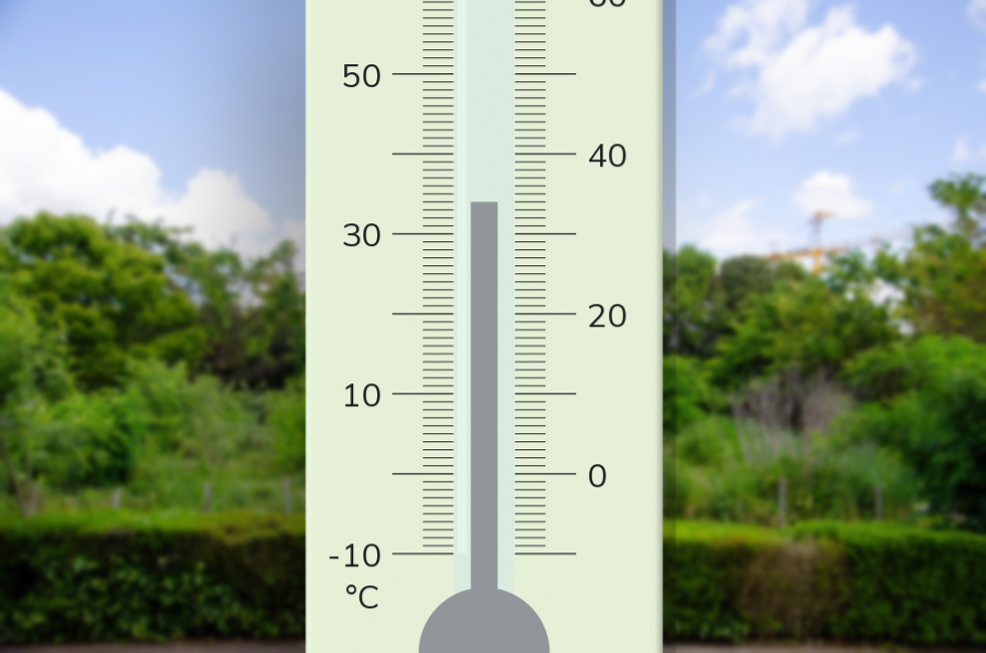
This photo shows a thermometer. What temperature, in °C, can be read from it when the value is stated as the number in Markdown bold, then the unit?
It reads **34** °C
